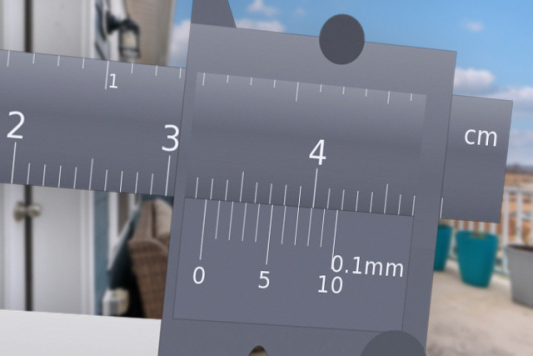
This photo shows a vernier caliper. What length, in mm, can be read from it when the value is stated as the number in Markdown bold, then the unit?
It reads **32.7** mm
